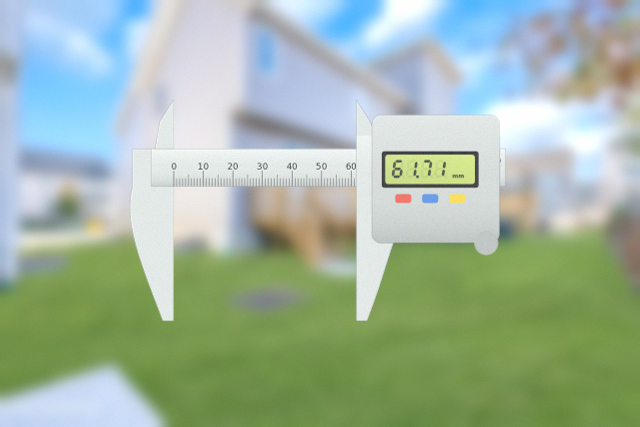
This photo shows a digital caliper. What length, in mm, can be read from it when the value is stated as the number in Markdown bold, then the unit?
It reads **61.71** mm
